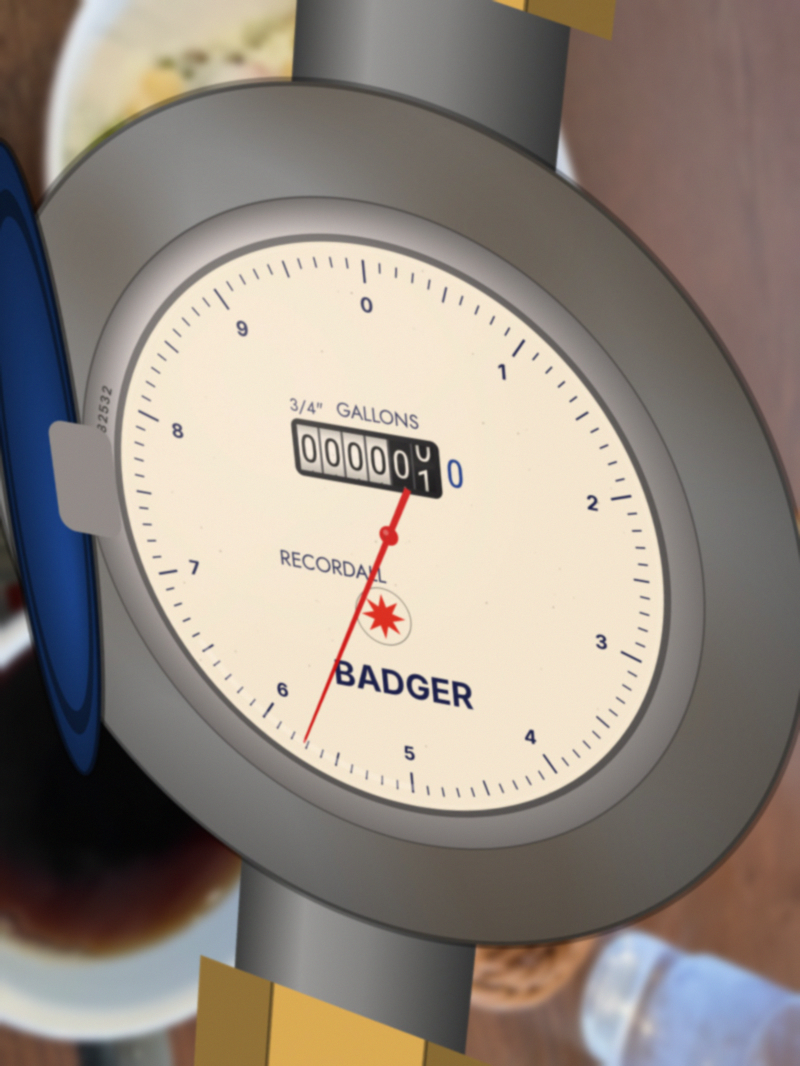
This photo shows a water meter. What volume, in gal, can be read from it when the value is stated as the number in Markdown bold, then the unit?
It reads **5.7** gal
